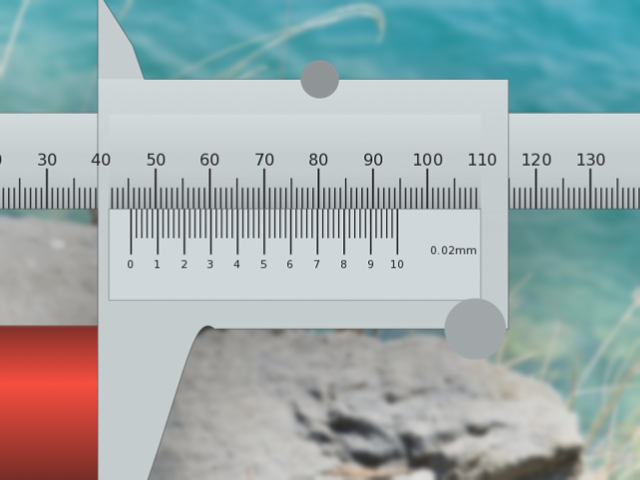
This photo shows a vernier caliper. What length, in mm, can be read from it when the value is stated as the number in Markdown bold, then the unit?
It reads **45.5** mm
